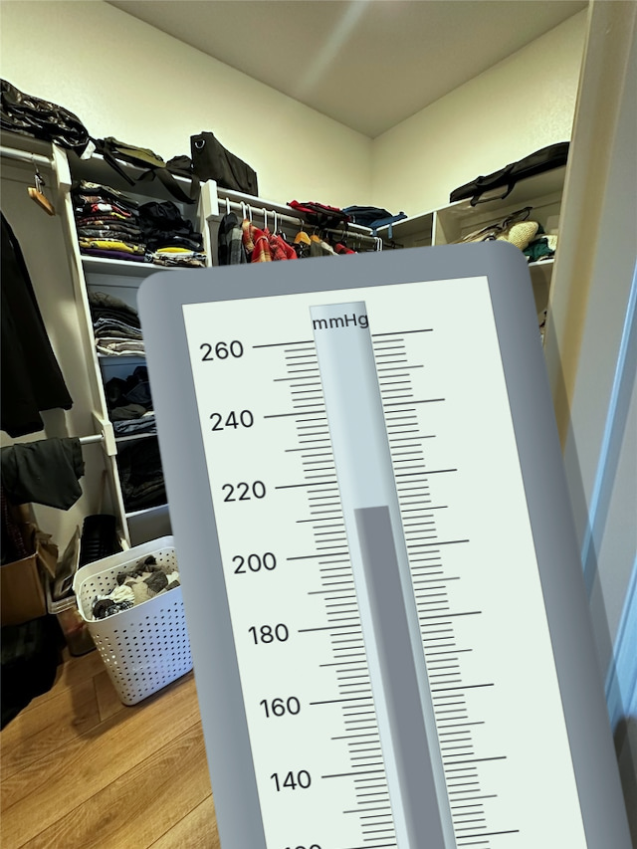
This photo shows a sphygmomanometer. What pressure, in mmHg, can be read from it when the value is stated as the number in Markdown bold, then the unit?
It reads **212** mmHg
